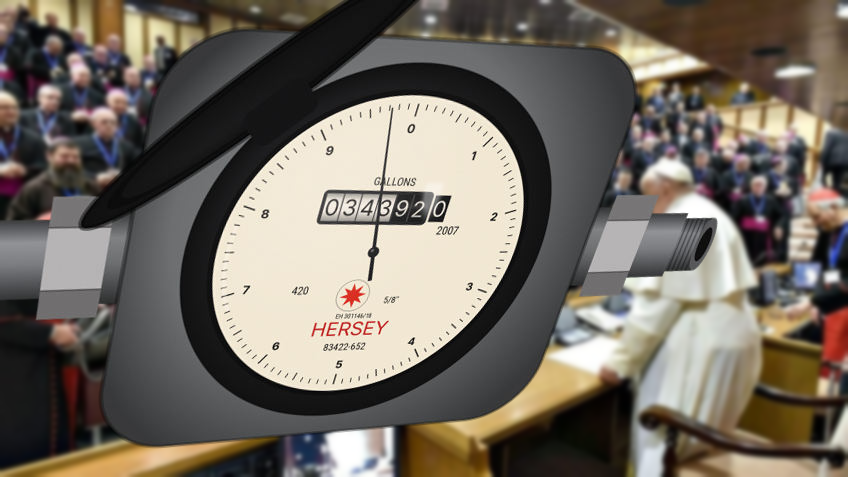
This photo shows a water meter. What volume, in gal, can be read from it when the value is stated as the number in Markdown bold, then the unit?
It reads **343919.7** gal
